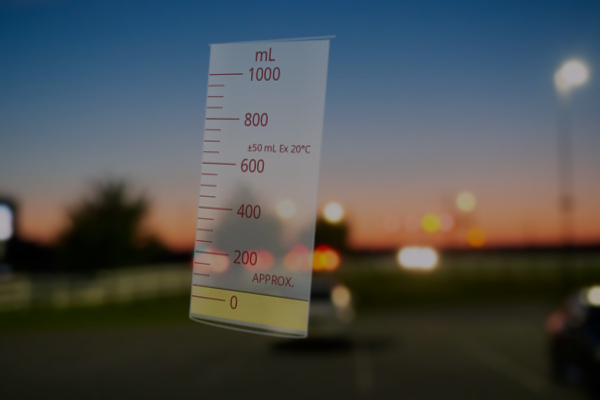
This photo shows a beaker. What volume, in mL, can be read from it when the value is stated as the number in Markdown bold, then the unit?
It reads **50** mL
